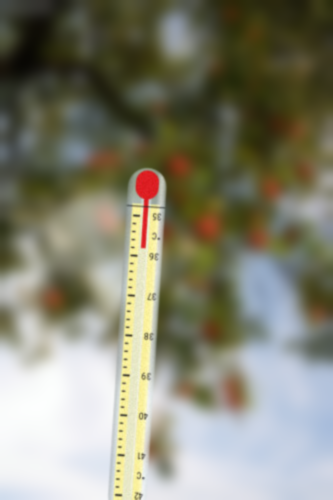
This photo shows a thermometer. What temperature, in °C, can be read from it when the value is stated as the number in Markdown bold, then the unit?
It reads **35.8** °C
